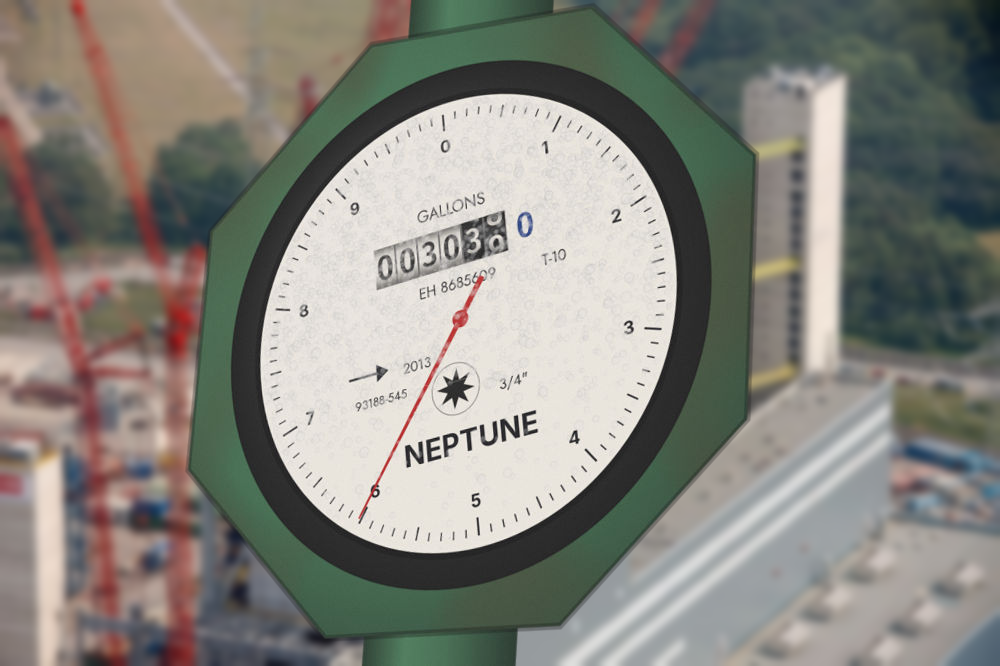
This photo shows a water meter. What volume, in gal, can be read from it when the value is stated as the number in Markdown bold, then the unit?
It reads **30386.0** gal
